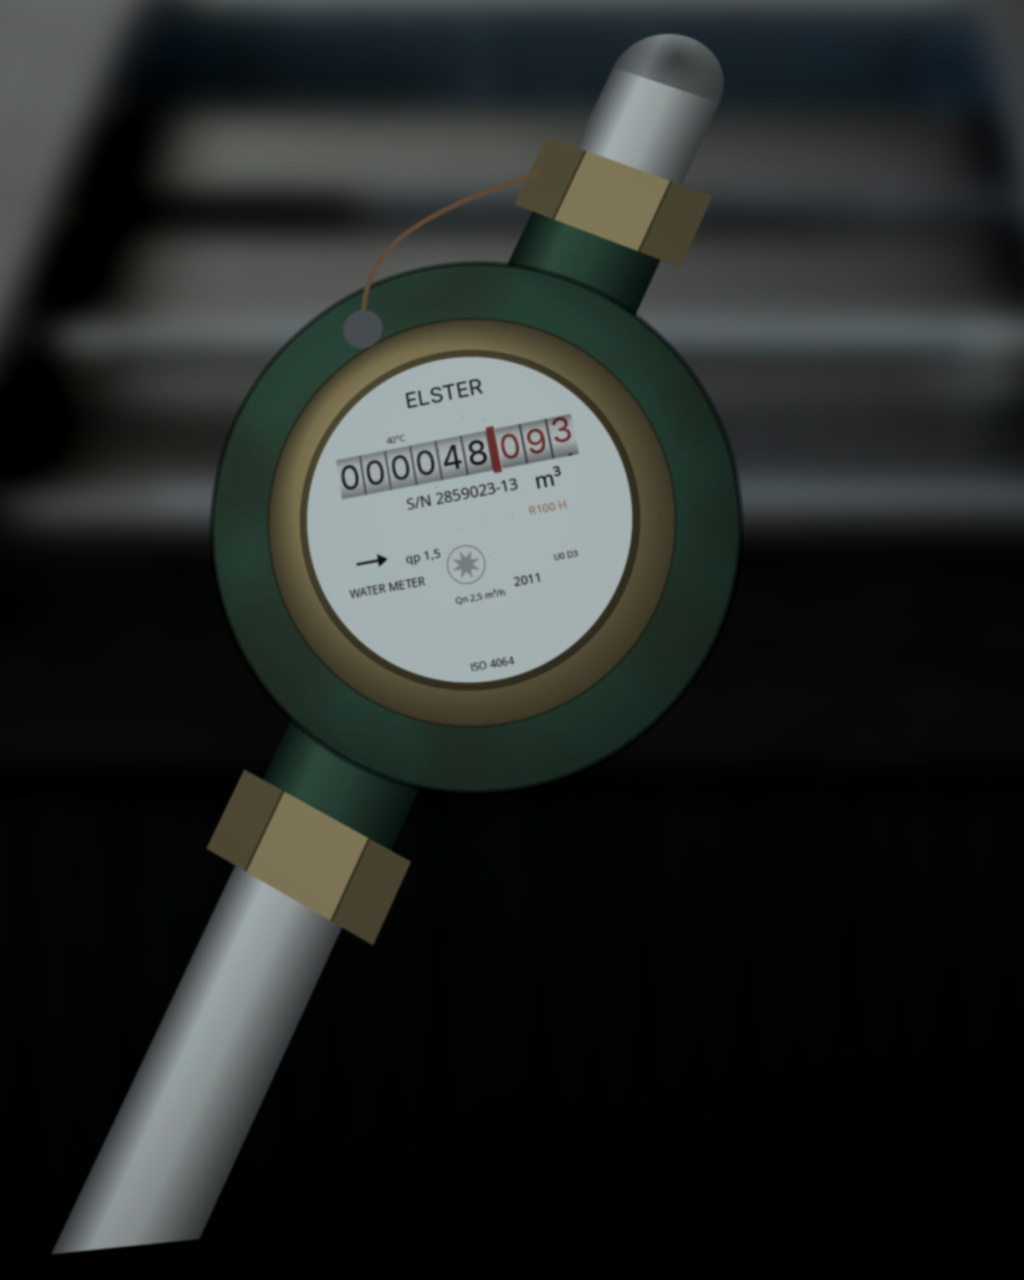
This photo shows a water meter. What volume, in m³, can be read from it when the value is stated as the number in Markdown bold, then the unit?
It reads **48.093** m³
